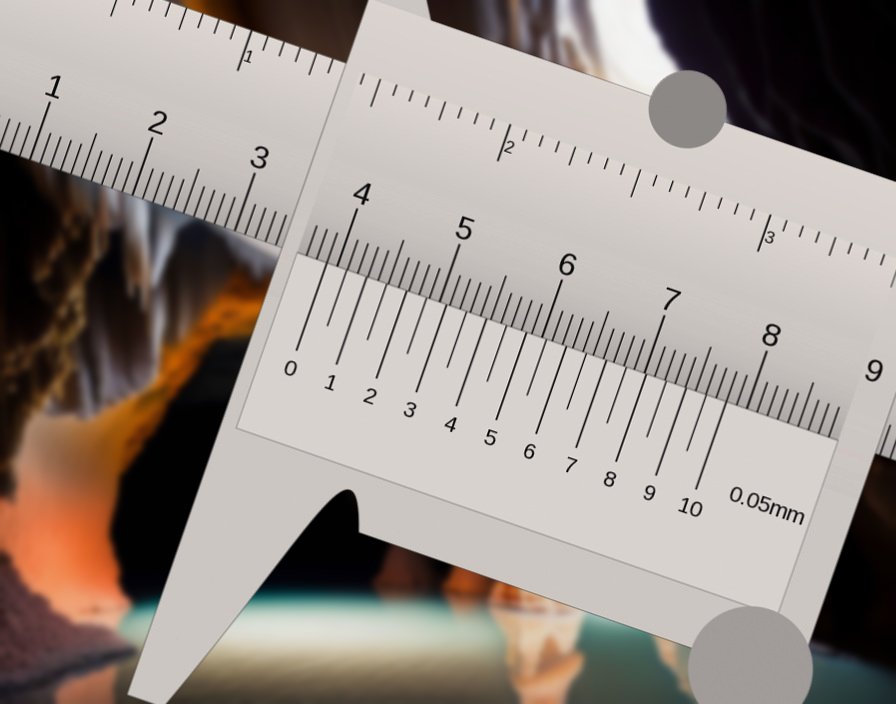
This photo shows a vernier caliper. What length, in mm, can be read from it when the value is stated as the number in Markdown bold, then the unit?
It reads **39.0** mm
